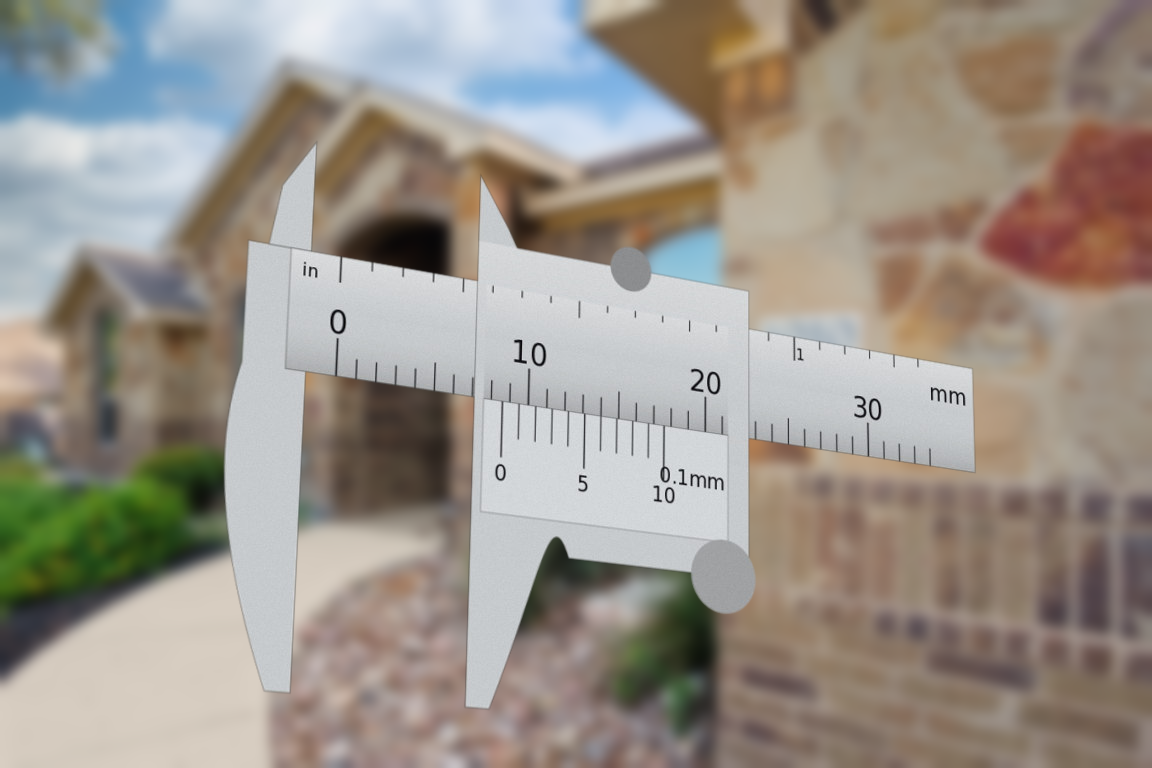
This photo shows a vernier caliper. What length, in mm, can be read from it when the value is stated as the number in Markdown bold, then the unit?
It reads **8.6** mm
